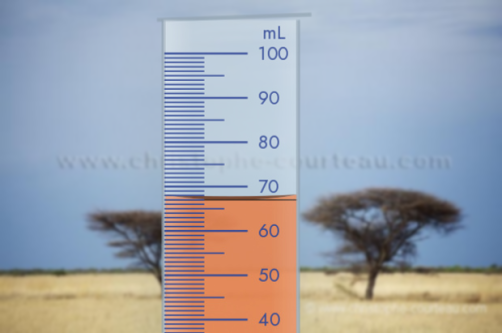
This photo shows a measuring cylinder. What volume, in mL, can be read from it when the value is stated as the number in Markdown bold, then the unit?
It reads **67** mL
